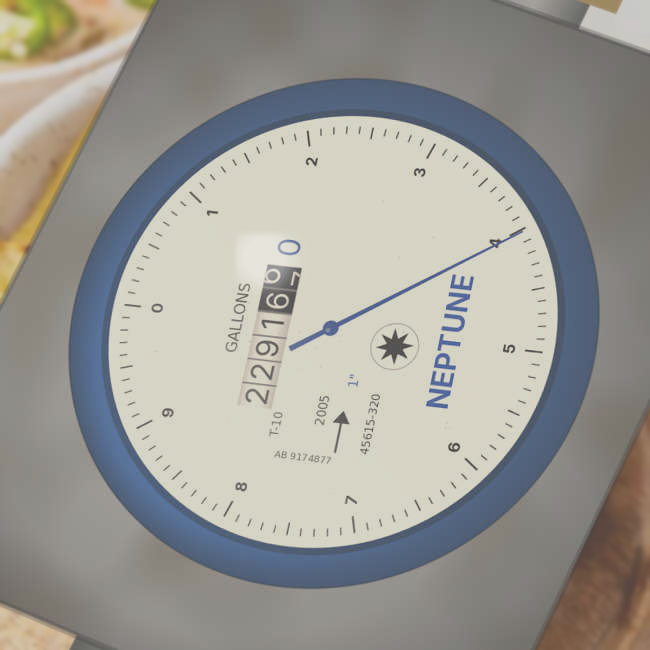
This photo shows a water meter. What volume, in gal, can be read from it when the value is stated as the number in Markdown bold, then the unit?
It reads **2291664.0** gal
